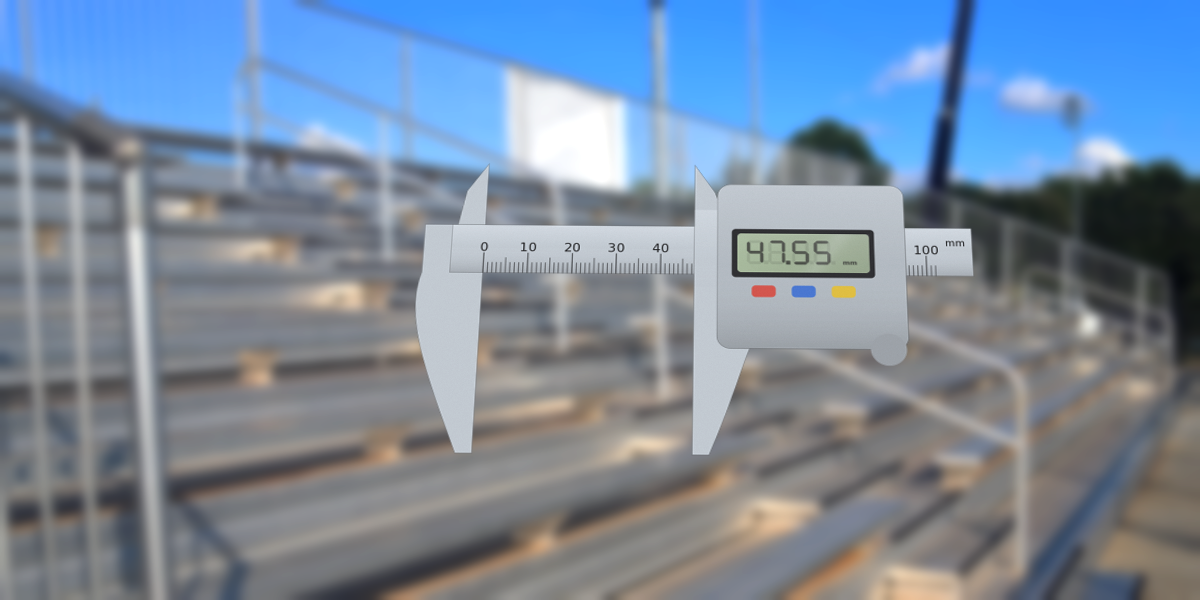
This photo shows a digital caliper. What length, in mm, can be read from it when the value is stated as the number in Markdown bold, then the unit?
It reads **47.55** mm
